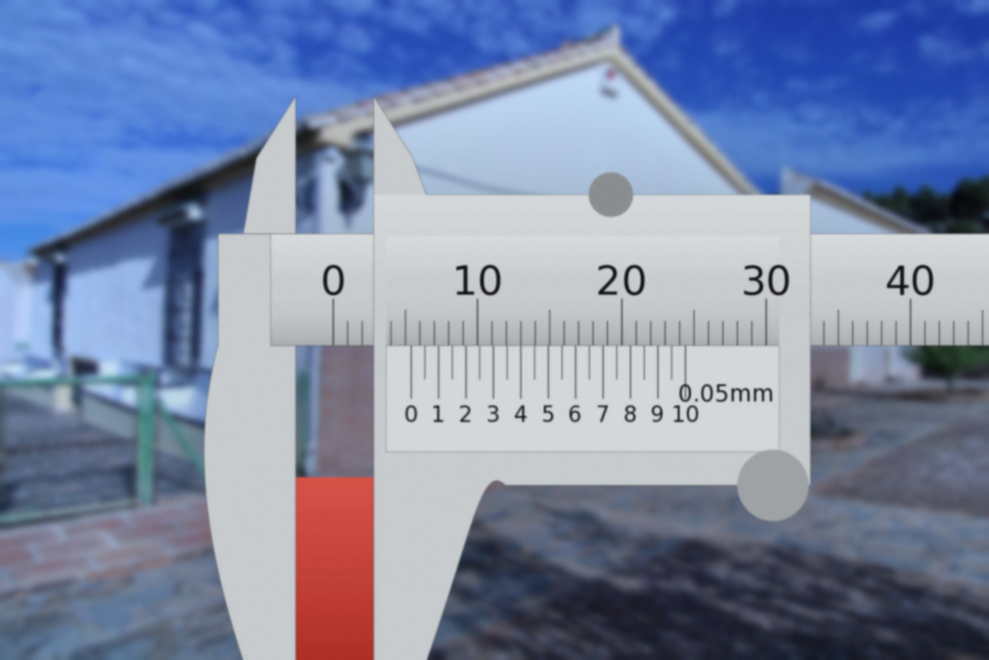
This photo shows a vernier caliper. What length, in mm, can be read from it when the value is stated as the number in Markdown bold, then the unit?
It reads **5.4** mm
